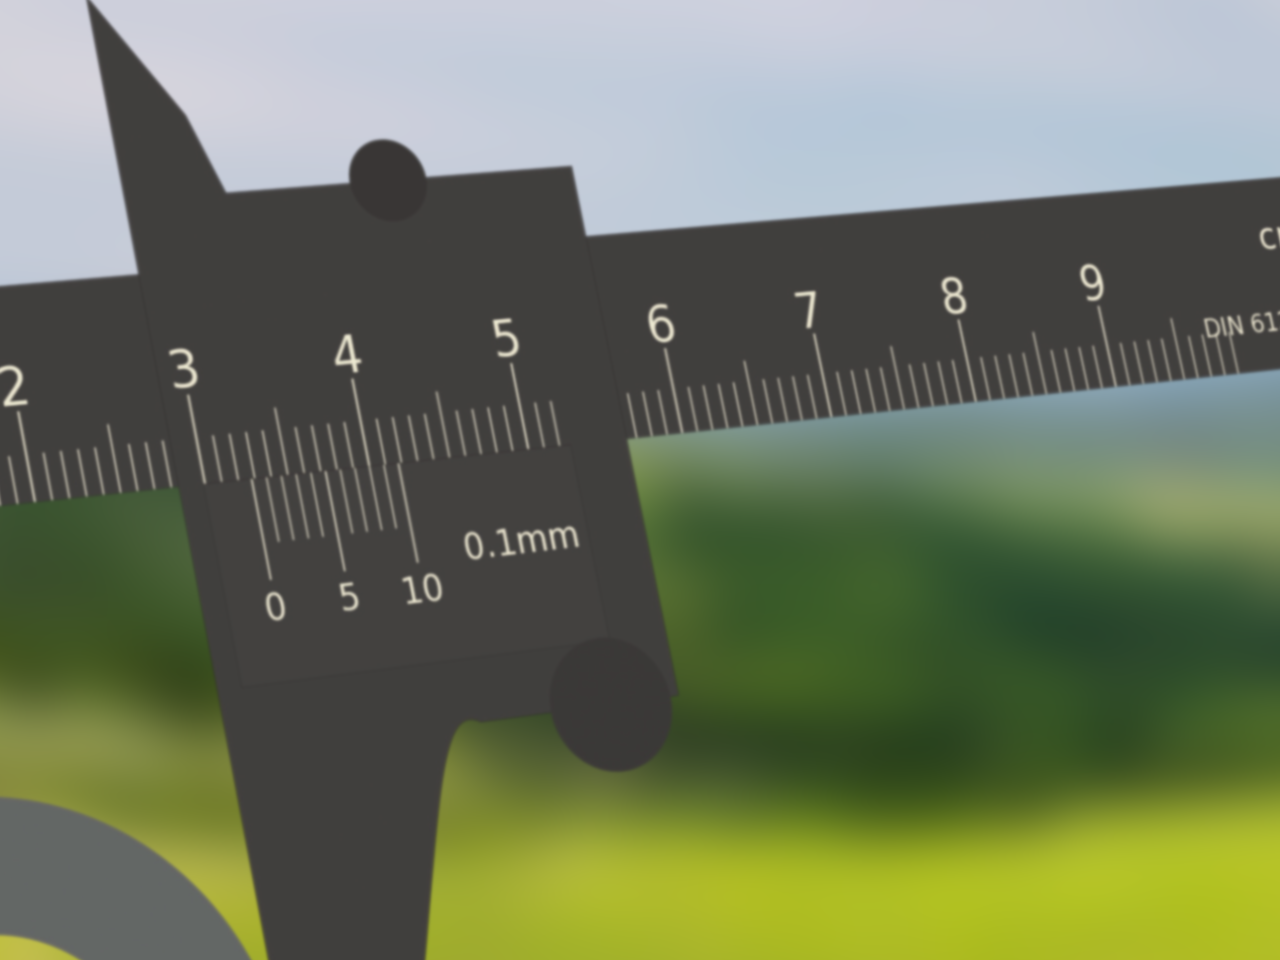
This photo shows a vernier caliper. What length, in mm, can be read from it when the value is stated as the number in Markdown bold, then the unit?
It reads **32.8** mm
